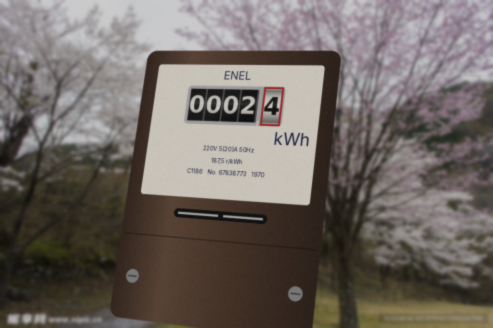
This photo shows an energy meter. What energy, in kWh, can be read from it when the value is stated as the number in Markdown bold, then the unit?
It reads **2.4** kWh
